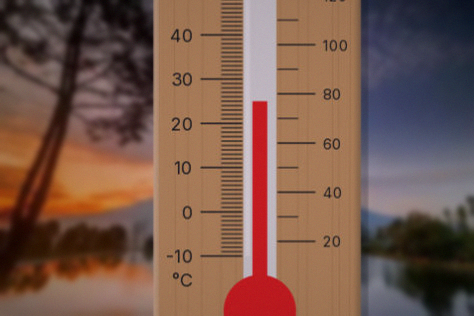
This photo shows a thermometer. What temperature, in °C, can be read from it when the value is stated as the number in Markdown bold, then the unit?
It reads **25** °C
